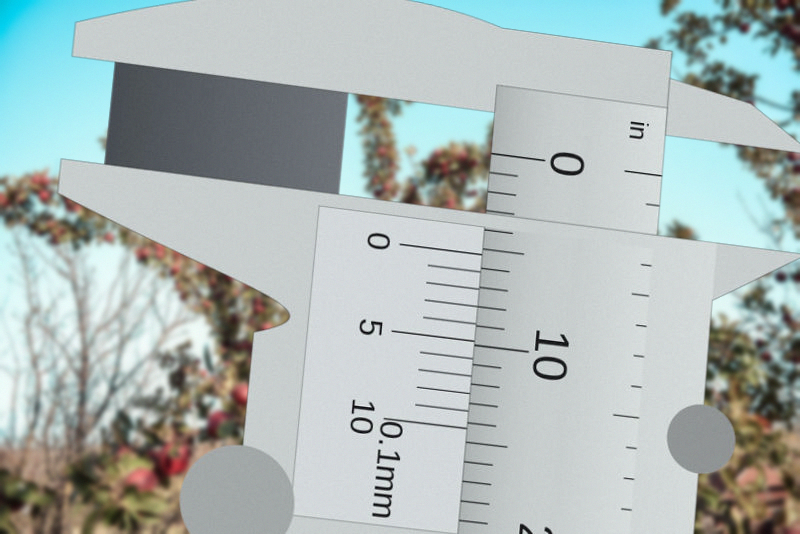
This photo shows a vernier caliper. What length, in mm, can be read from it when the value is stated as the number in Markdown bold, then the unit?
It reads **5.3** mm
